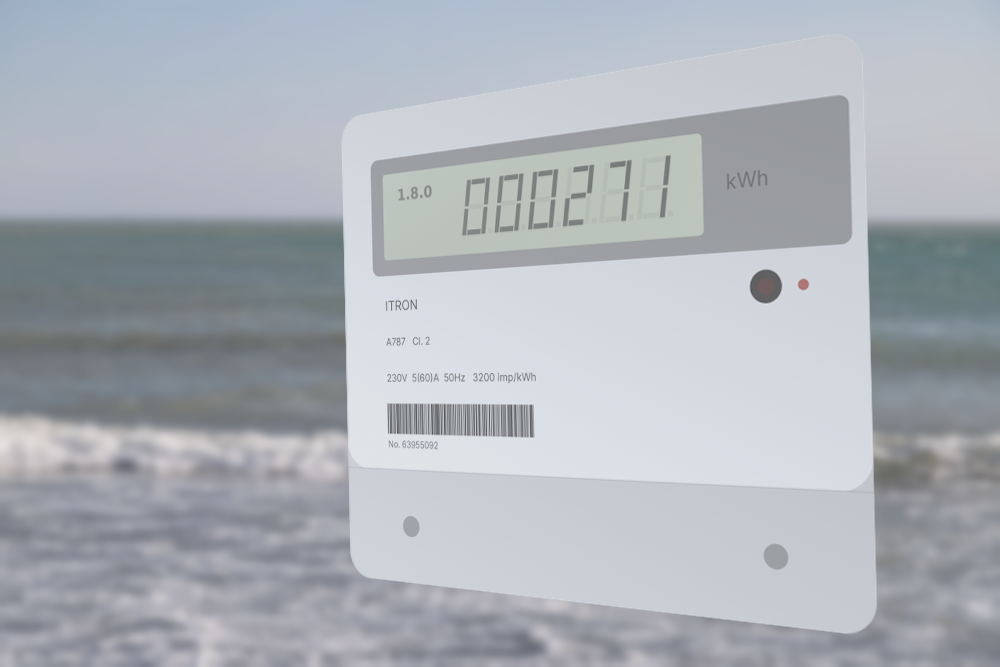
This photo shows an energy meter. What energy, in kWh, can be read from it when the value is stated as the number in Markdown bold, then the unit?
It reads **271** kWh
